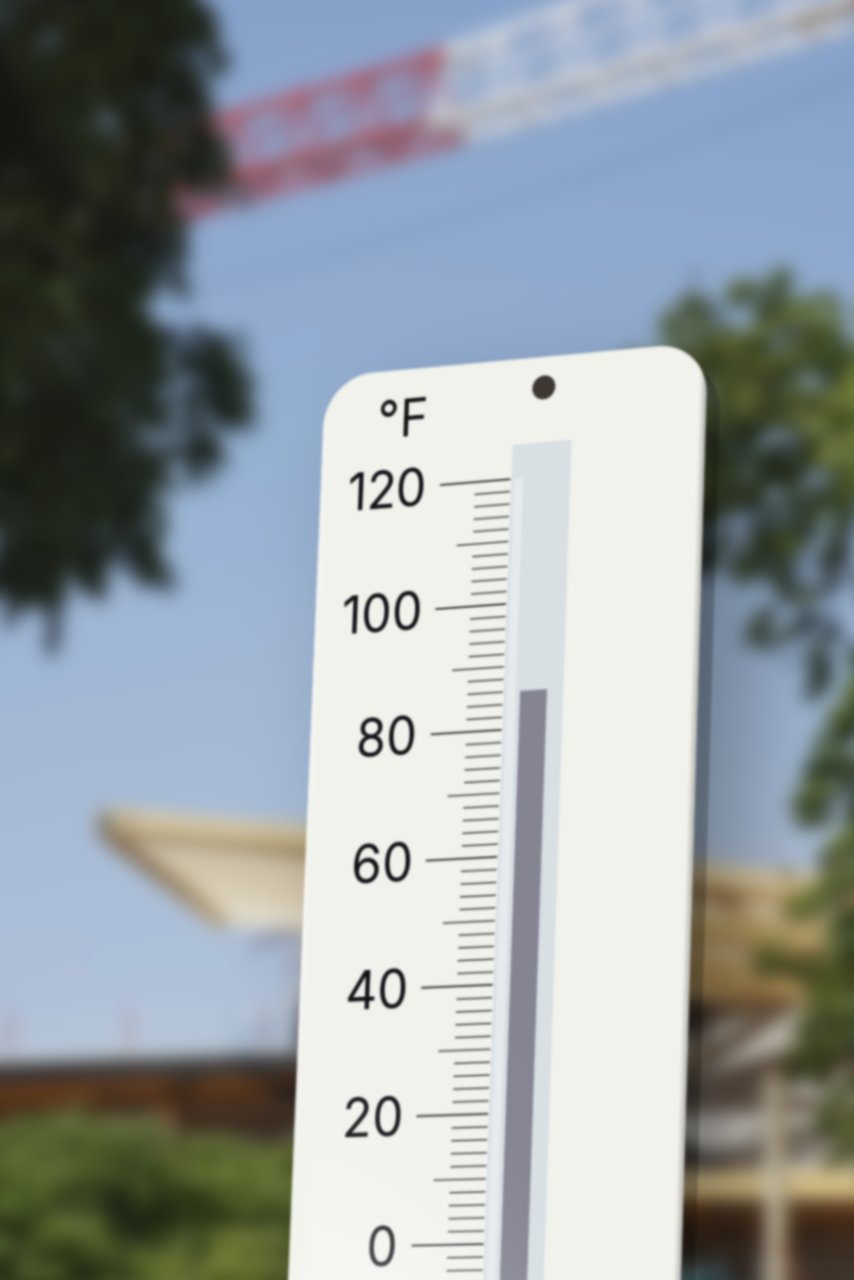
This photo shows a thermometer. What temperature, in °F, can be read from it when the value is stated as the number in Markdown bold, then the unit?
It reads **86** °F
